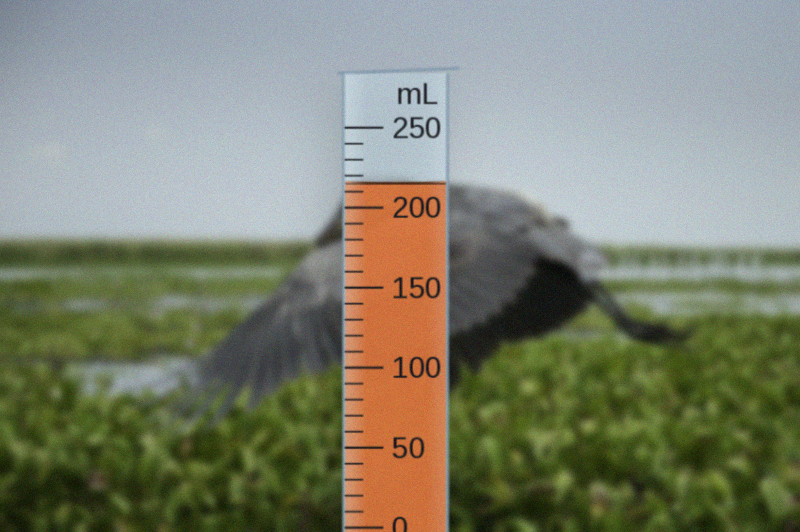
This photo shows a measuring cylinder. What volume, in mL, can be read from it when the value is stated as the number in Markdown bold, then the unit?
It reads **215** mL
